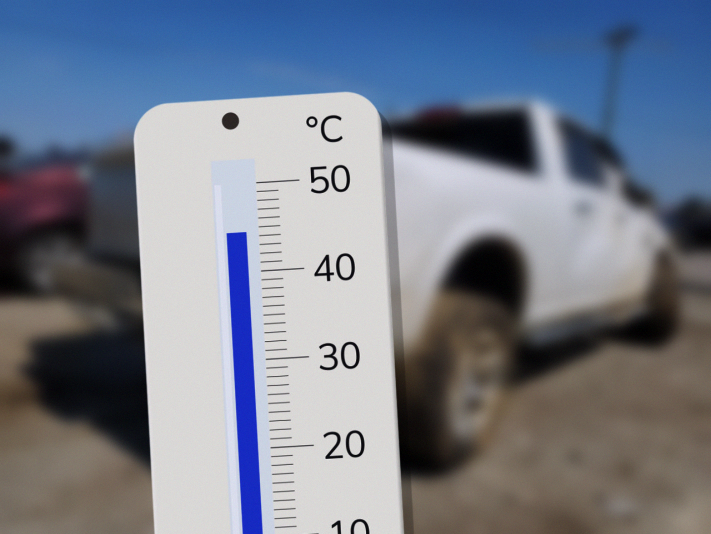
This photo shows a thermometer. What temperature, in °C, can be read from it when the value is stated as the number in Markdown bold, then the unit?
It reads **44.5** °C
